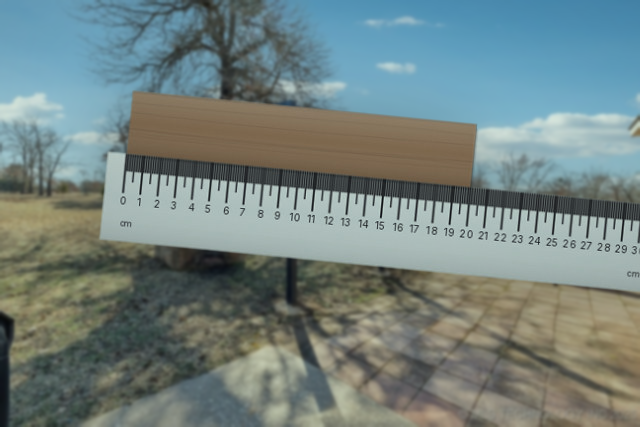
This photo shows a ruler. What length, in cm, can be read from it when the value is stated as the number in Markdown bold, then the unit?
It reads **20** cm
